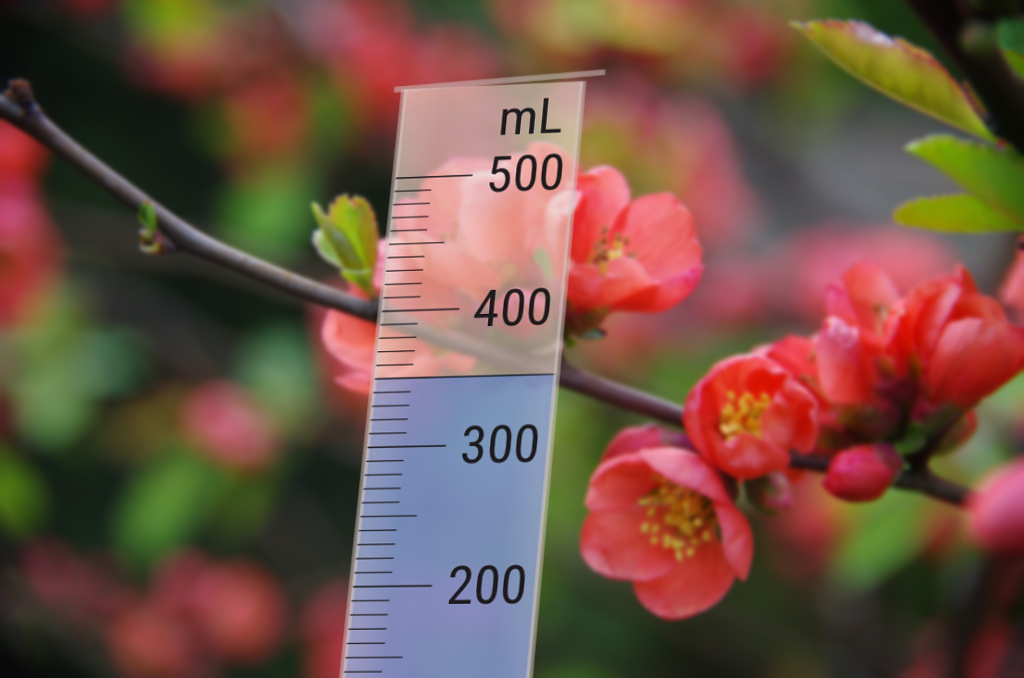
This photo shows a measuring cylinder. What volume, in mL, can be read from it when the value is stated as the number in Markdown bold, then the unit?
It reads **350** mL
